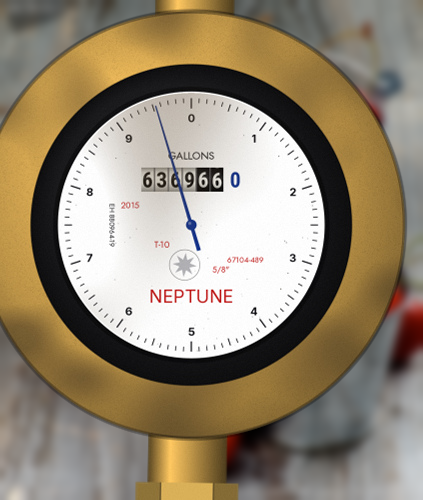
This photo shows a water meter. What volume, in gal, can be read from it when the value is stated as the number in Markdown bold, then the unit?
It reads **6369659.5** gal
